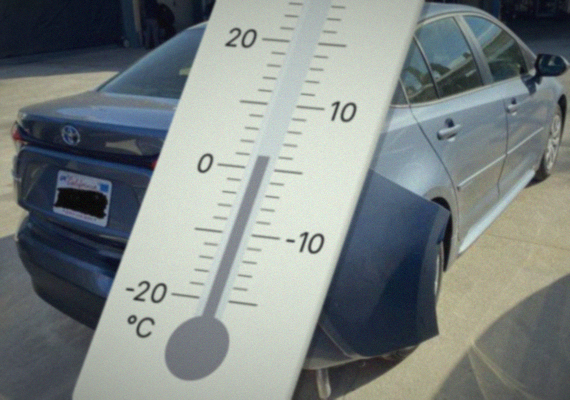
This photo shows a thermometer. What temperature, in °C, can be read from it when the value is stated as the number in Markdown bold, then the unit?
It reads **2** °C
